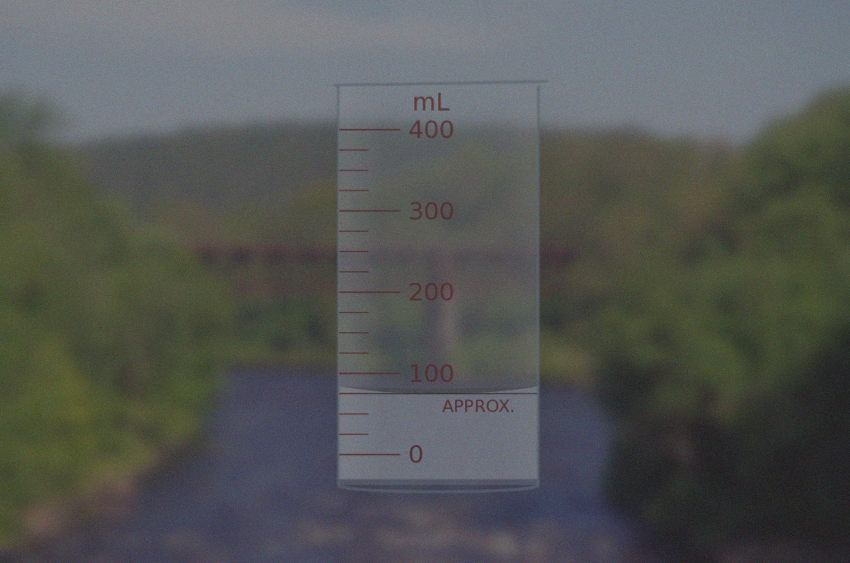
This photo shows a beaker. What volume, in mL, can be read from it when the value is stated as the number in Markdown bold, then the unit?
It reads **75** mL
